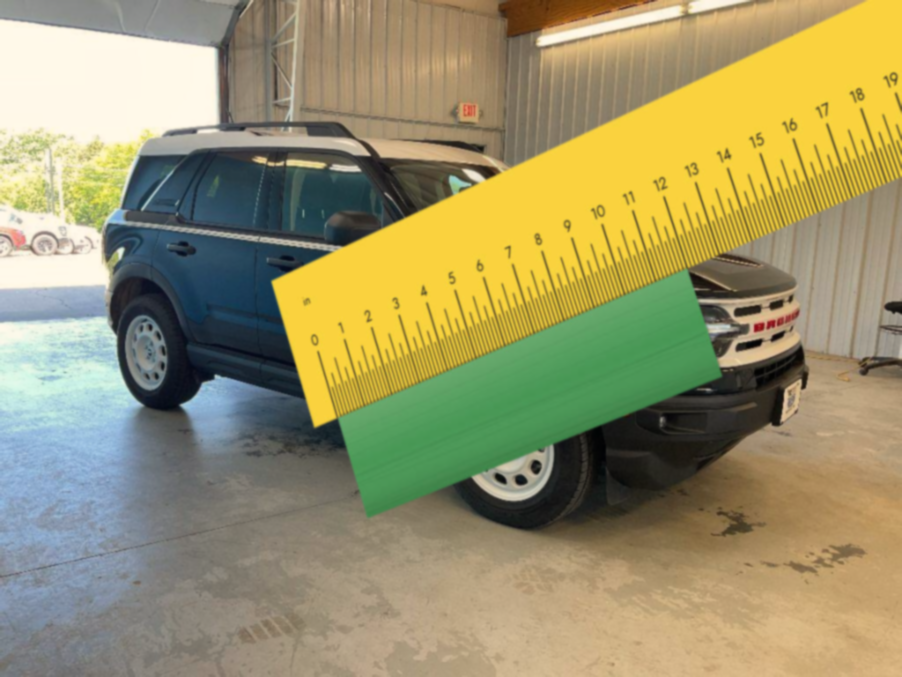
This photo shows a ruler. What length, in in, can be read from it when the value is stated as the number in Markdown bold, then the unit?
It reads **12** in
